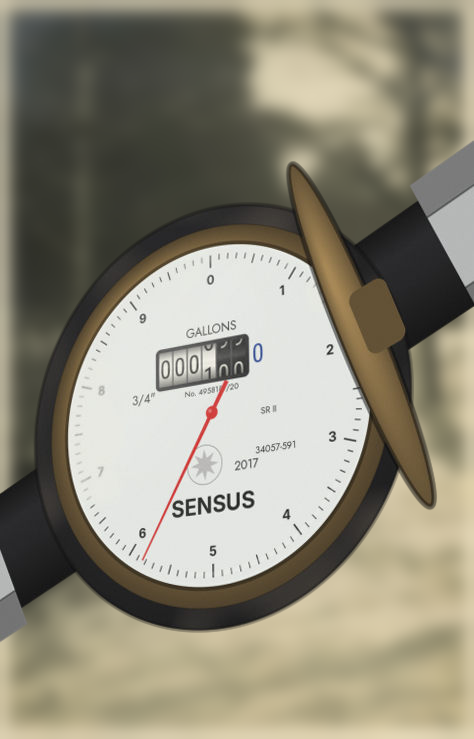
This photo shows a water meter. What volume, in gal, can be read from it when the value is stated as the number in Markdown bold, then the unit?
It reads **995.8** gal
